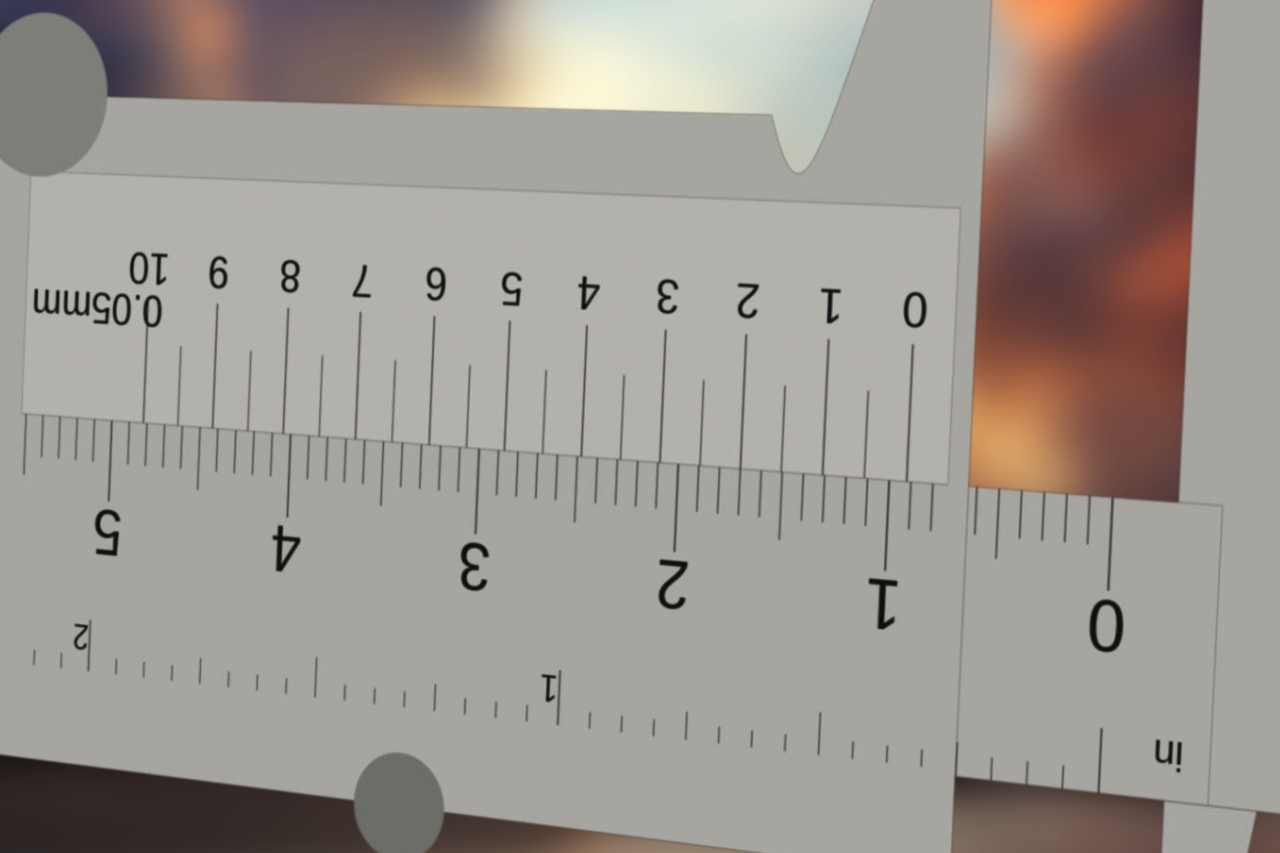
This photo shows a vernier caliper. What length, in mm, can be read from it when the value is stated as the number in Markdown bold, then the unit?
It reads **9.2** mm
